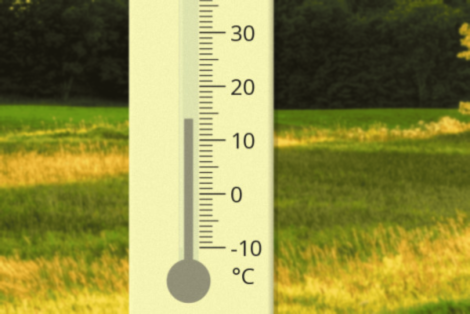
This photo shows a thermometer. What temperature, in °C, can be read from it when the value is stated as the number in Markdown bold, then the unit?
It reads **14** °C
